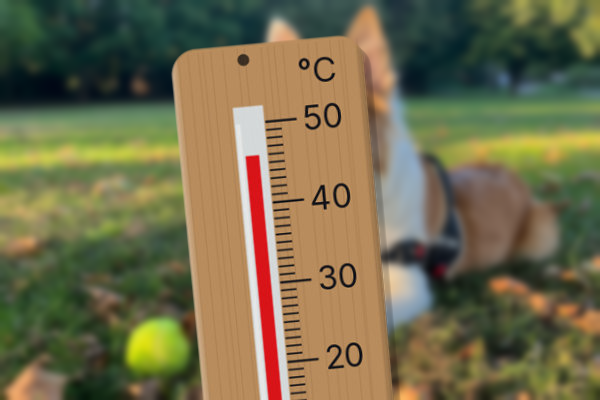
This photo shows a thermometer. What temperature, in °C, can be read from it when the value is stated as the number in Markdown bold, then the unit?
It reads **46** °C
